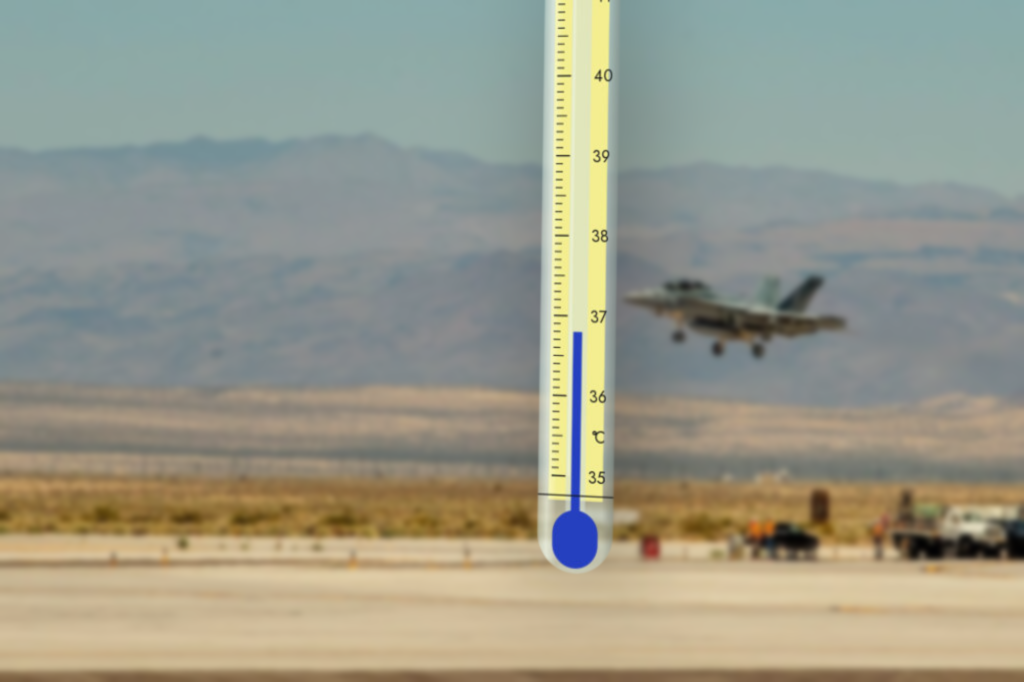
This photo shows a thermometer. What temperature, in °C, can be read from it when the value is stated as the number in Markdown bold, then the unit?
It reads **36.8** °C
